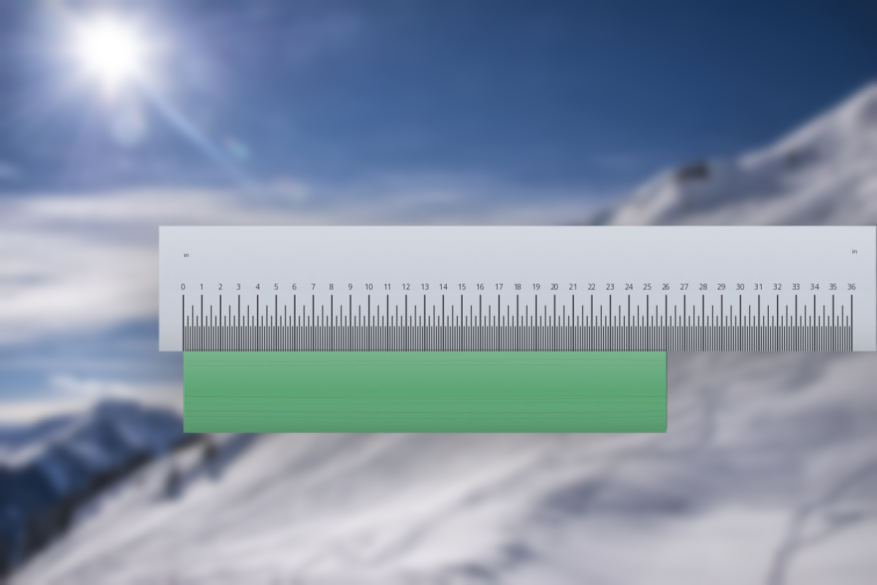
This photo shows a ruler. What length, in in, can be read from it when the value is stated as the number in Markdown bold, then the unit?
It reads **26** in
